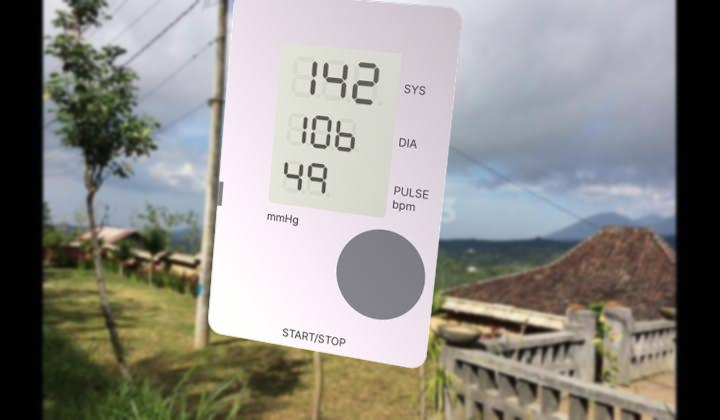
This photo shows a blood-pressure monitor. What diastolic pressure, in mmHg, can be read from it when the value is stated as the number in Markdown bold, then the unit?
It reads **106** mmHg
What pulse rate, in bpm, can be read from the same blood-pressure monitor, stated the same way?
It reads **49** bpm
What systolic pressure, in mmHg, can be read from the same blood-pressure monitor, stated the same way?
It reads **142** mmHg
